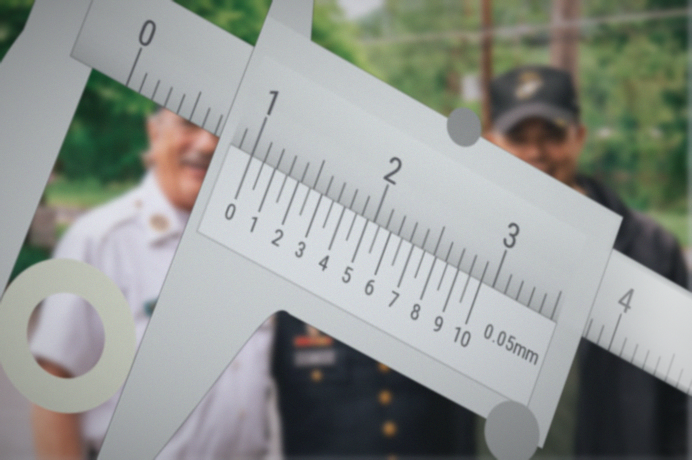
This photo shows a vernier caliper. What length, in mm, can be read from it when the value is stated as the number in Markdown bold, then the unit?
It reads **10.0** mm
